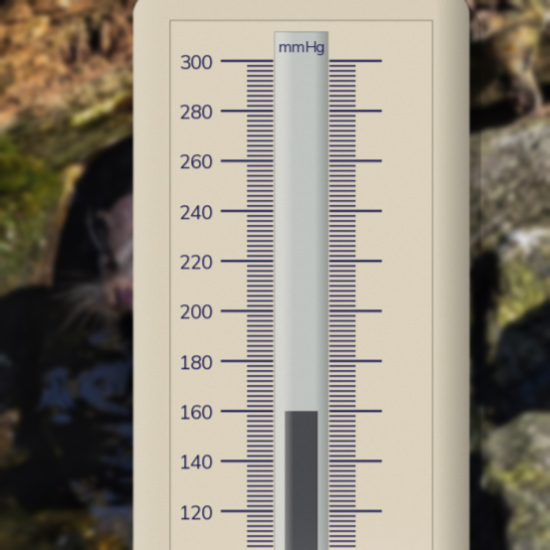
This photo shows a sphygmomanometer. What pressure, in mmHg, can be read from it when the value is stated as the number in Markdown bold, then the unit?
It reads **160** mmHg
